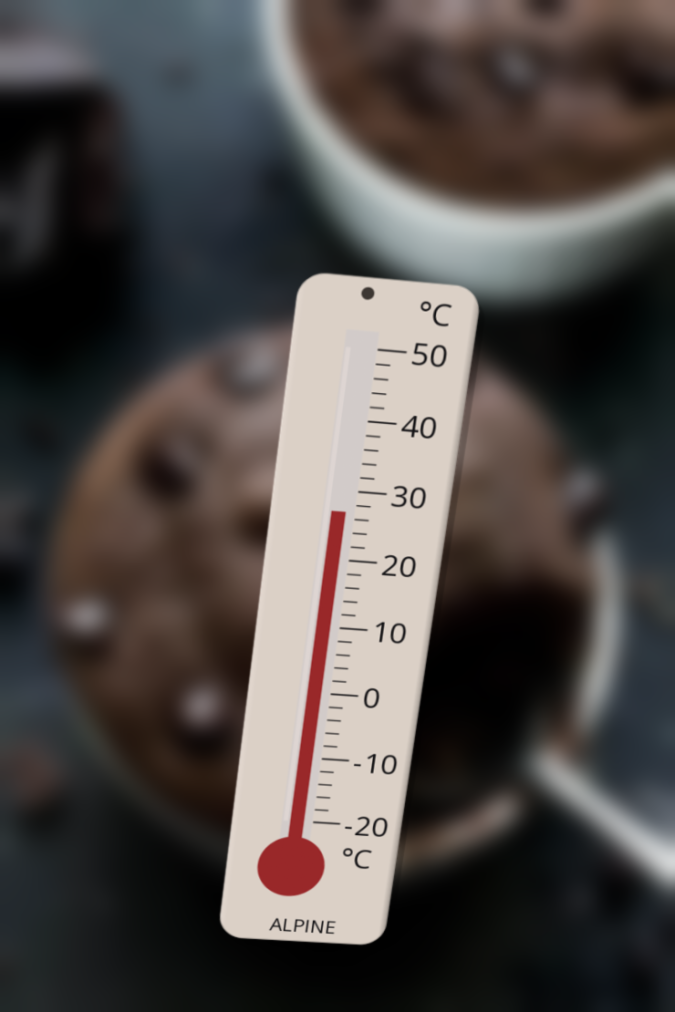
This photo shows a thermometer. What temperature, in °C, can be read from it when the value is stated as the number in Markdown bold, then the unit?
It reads **27** °C
